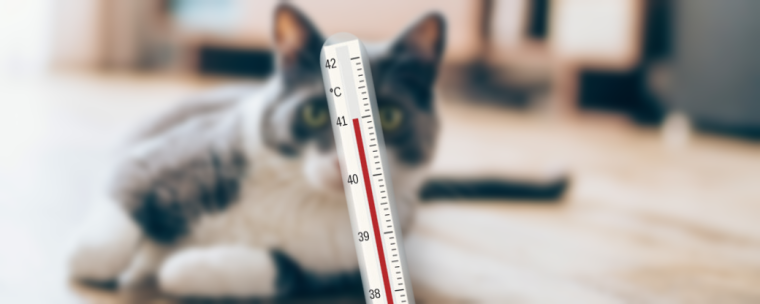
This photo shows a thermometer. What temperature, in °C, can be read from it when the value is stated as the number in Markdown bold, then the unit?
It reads **41** °C
